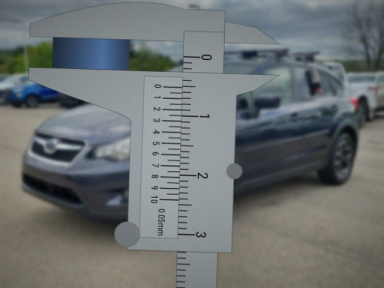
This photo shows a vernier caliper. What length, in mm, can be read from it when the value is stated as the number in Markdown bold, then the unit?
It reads **5.2** mm
